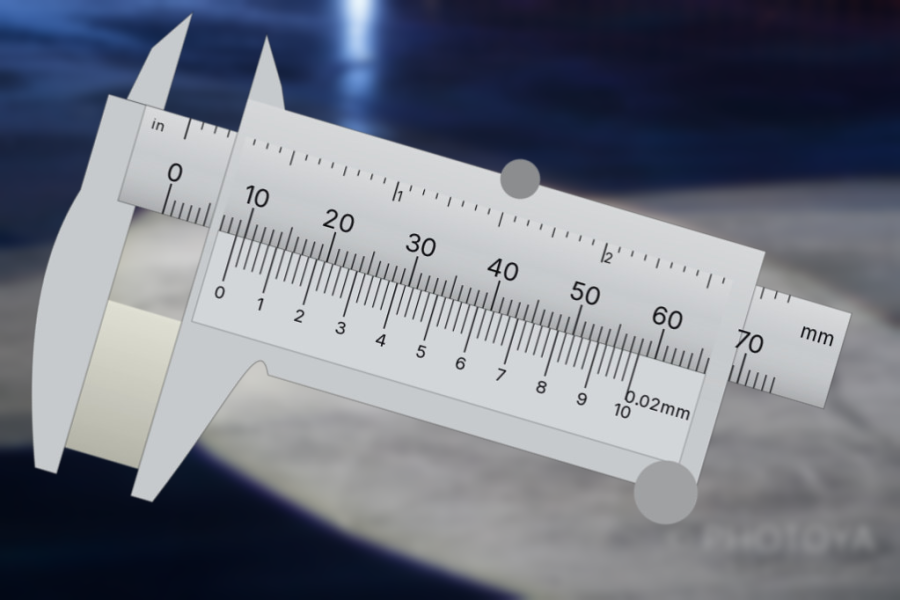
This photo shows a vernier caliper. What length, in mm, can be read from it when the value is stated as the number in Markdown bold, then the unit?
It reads **9.0** mm
